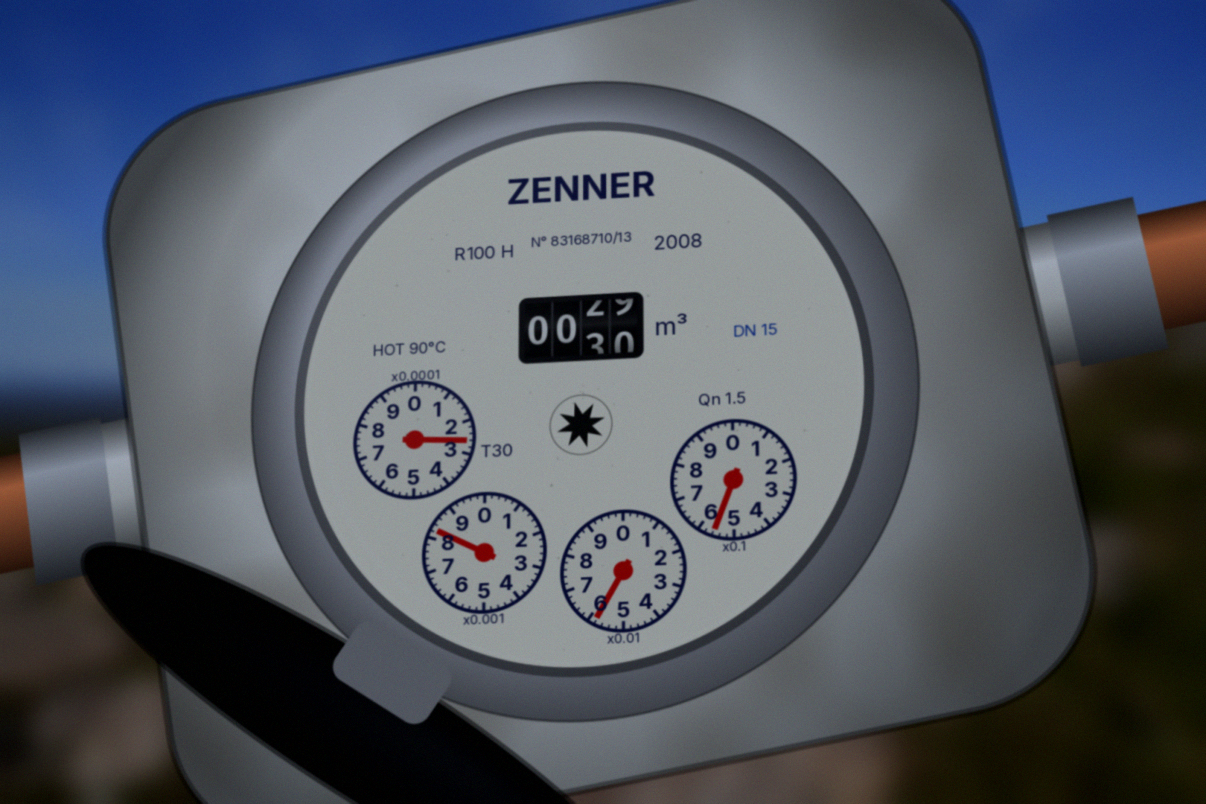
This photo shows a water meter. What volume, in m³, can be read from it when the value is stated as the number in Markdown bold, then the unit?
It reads **29.5582** m³
